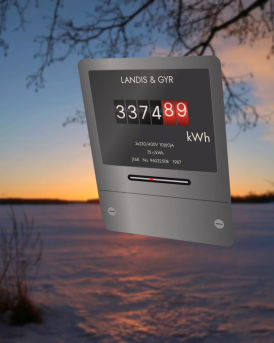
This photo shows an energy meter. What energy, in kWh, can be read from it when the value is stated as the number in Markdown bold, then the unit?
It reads **3374.89** kWh
